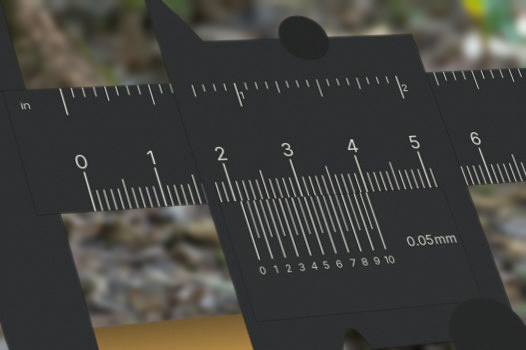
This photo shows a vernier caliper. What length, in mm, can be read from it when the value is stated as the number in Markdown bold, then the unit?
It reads **20.8** mm
